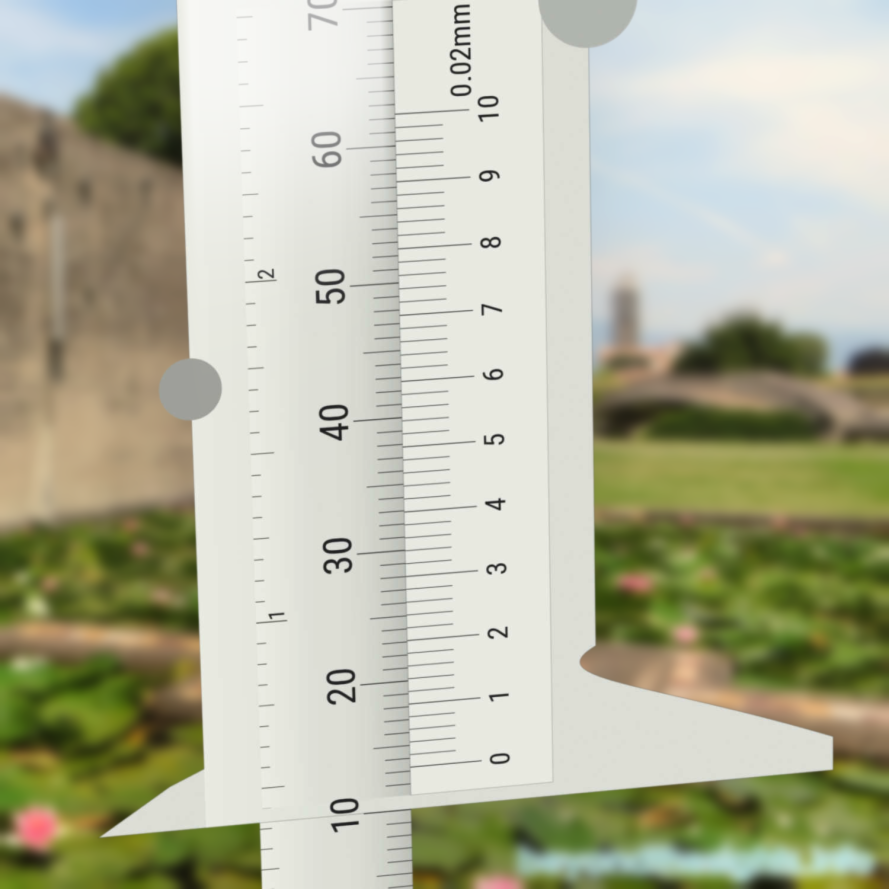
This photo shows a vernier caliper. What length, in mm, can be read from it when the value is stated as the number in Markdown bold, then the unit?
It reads **13.3** mm
